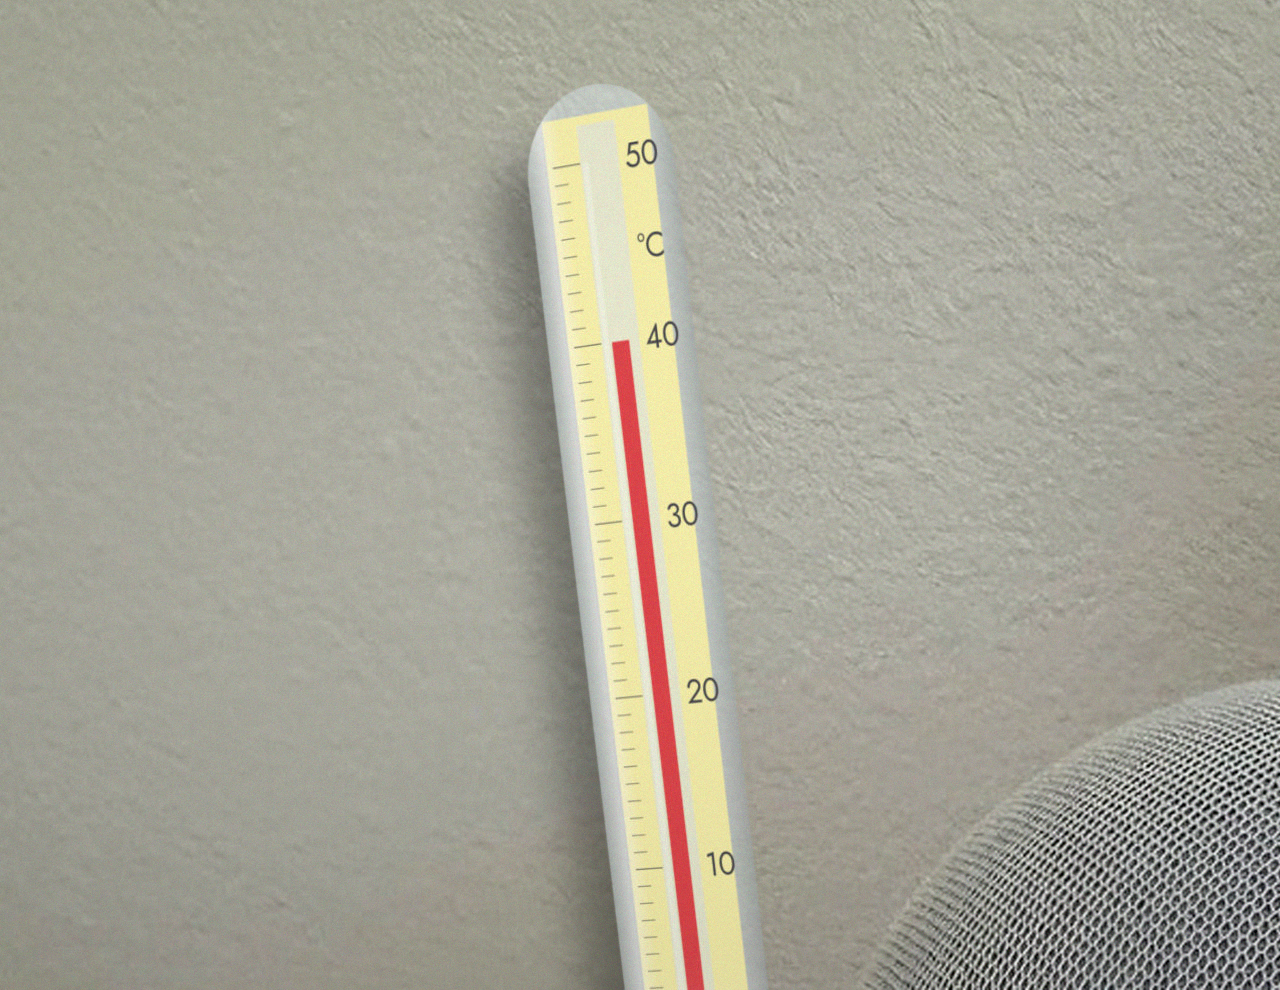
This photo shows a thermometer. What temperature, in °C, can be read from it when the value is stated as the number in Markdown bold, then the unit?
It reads **40** °C
